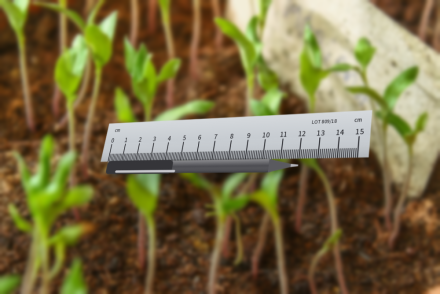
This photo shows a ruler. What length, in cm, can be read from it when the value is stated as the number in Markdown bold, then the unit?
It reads **12** cm
